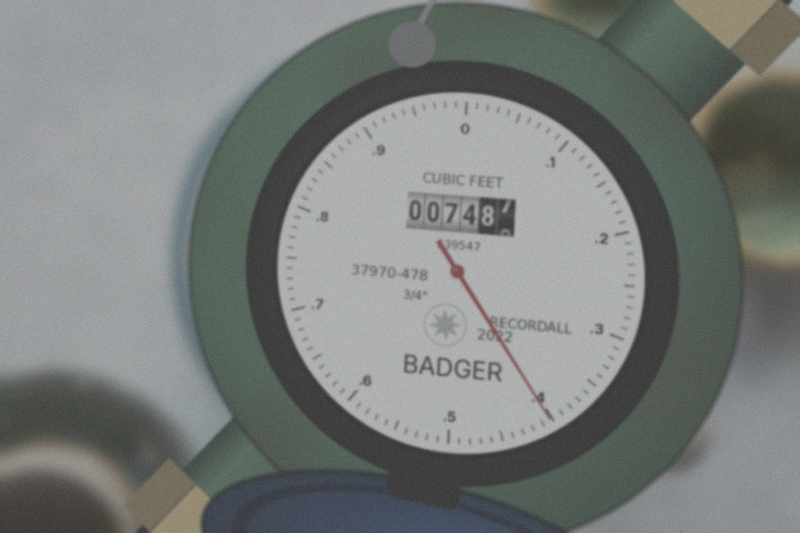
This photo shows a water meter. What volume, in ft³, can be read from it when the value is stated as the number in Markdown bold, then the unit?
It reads **7487.40** ft³
